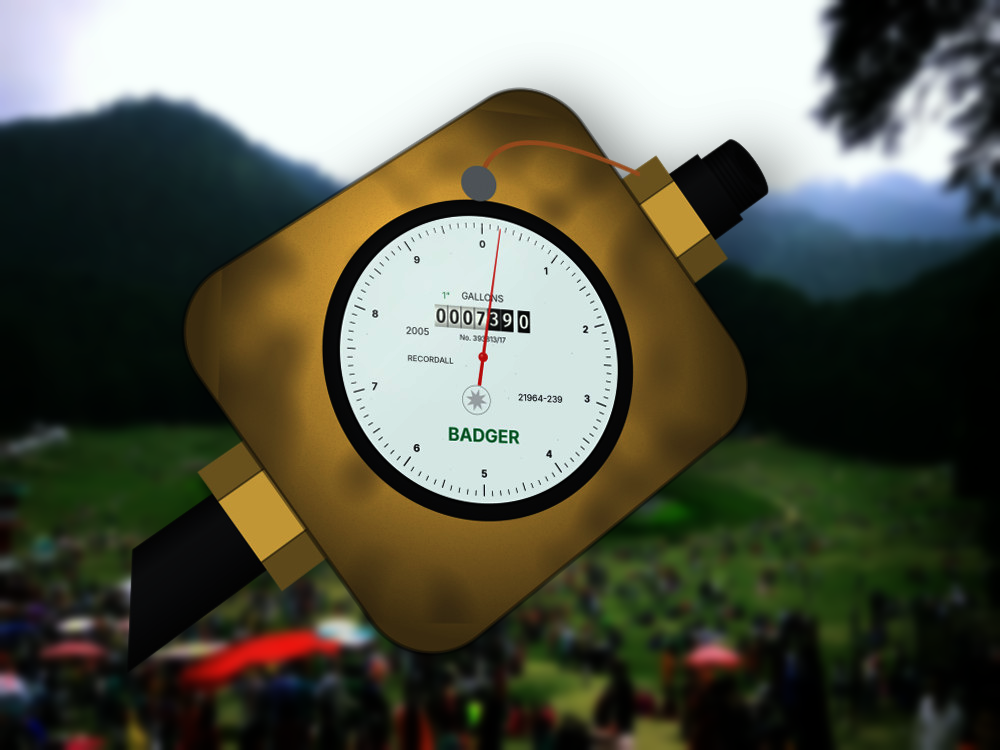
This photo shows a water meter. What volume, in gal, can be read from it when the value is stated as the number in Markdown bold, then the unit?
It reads **7390.2** gal
